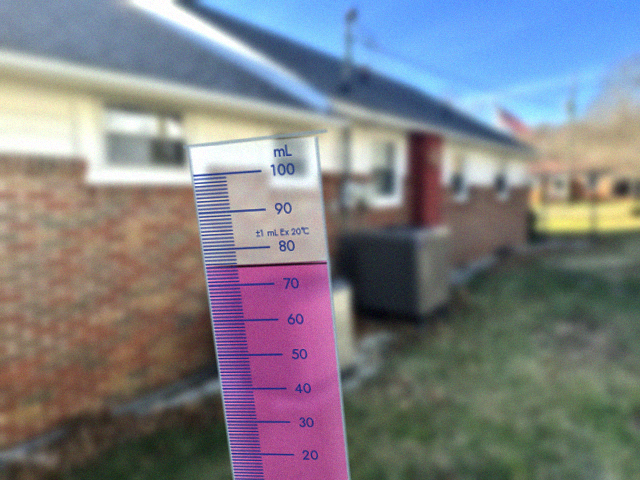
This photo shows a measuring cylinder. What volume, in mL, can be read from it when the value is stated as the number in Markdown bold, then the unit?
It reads **75** mL
